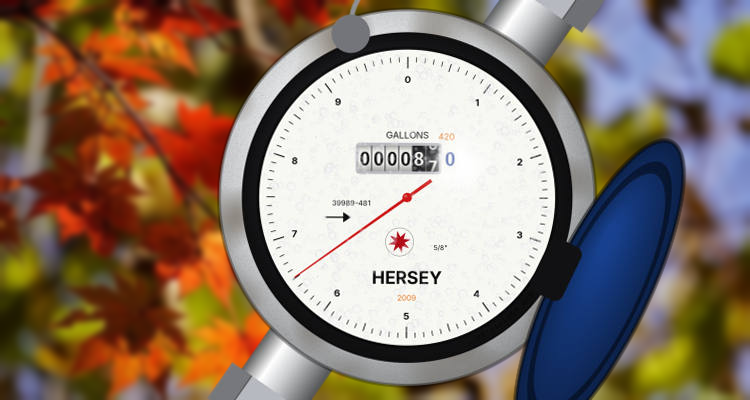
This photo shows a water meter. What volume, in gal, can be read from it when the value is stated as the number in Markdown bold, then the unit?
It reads **866.5** gal
